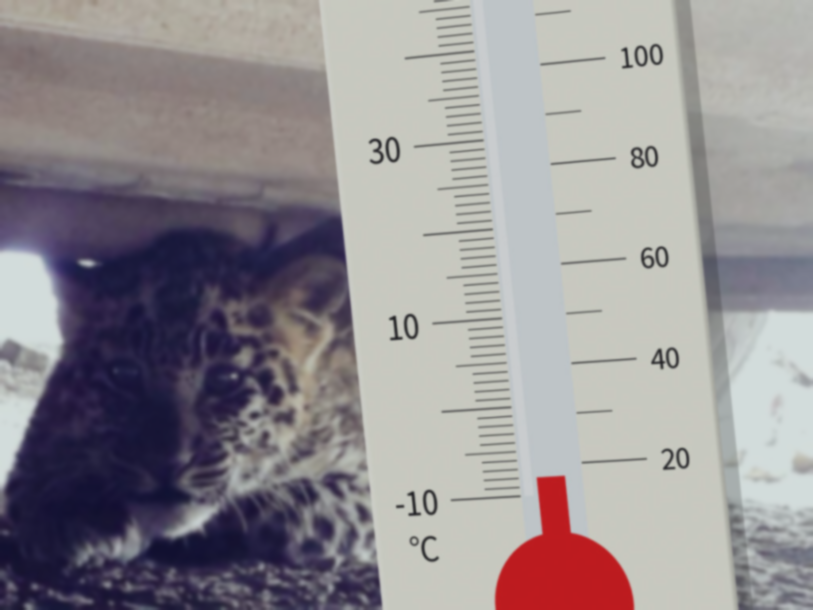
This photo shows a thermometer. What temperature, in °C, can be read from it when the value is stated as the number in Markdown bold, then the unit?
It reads **-8** °C
